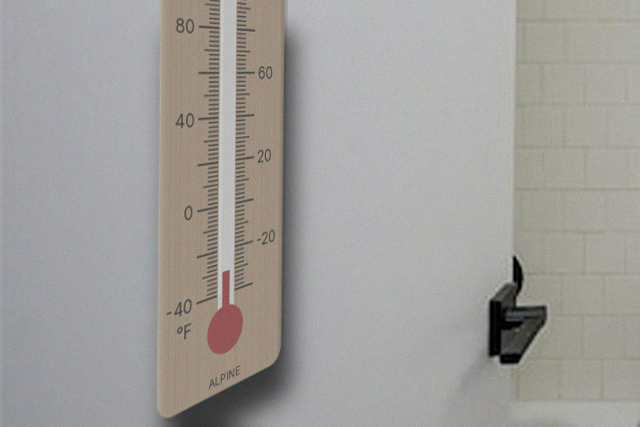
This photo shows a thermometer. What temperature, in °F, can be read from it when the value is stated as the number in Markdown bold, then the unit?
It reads **-30** °F
